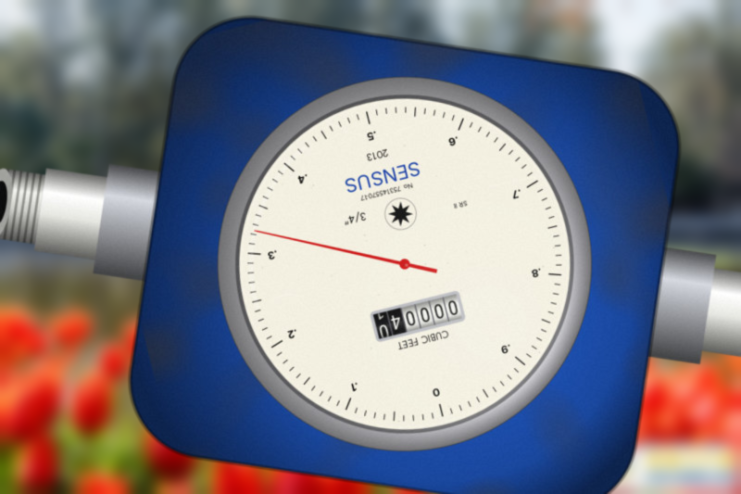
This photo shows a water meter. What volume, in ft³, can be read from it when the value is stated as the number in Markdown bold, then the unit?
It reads **40.32** ft³
